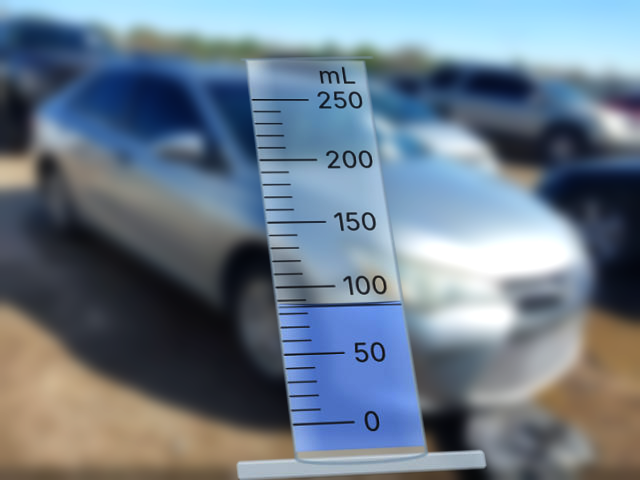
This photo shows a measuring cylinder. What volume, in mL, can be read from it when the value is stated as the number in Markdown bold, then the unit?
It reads **85** mL
